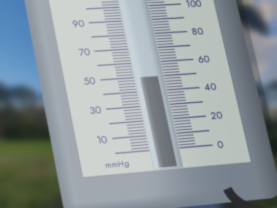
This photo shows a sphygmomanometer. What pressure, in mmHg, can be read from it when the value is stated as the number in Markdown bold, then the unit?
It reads **50** mmHg
